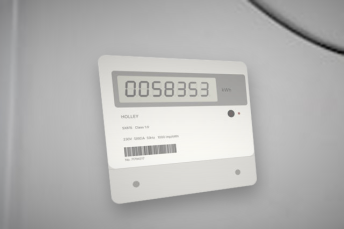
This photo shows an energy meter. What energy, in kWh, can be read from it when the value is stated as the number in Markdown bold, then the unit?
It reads **58353** kWh
